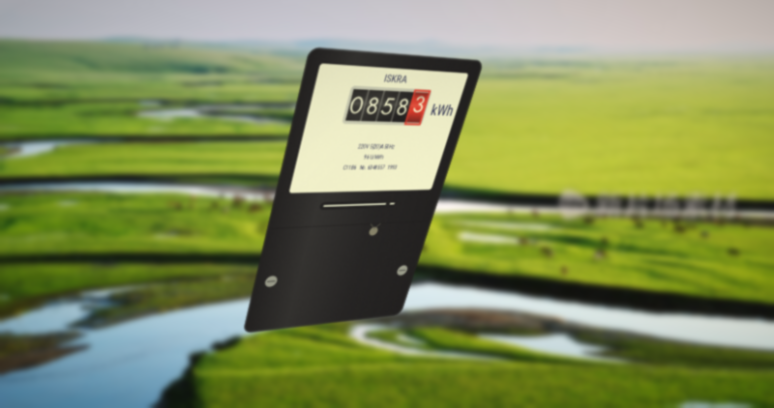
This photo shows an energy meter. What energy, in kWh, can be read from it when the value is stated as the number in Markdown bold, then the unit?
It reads **858.3** kWh
